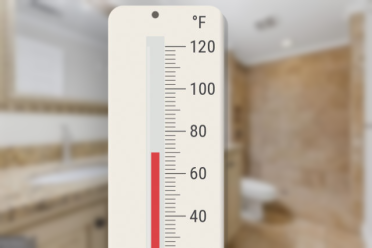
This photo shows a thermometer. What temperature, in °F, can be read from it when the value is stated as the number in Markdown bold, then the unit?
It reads **70** °F
